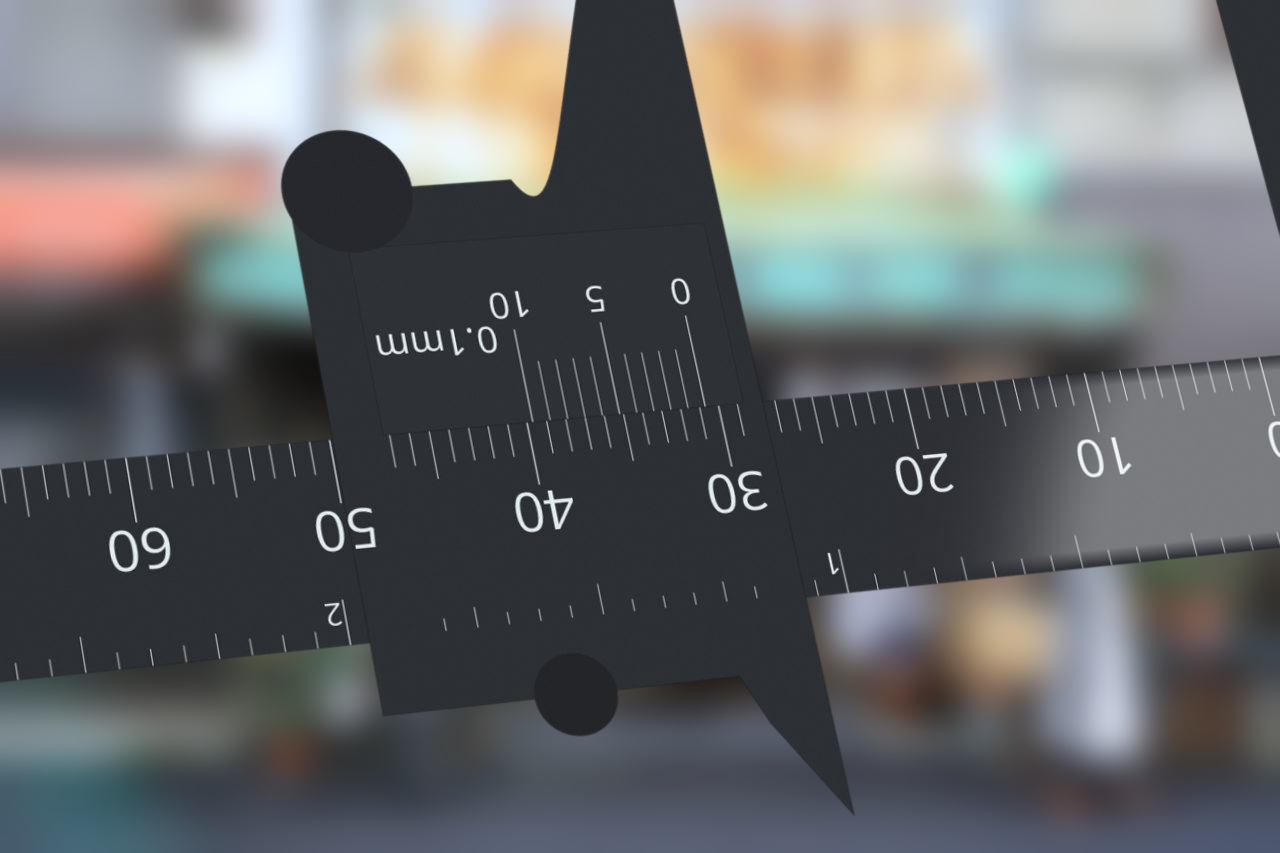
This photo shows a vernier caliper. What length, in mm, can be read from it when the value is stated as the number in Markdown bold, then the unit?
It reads **30.7** mm
